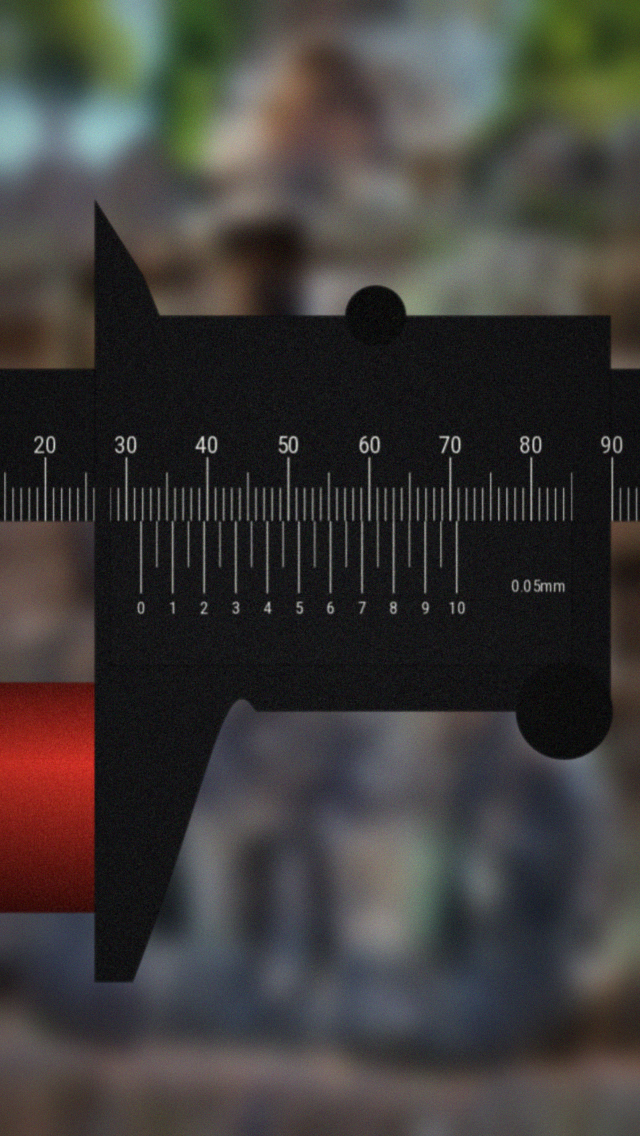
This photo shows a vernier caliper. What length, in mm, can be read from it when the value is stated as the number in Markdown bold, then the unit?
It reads **31.8** mm
